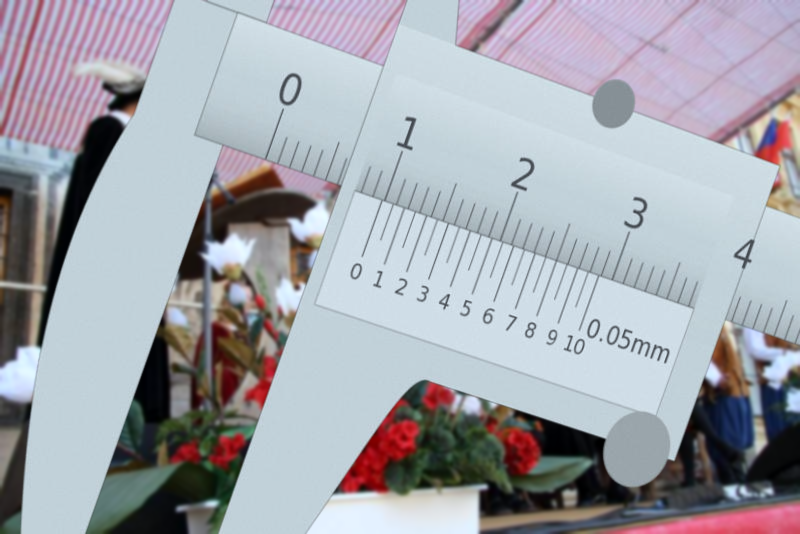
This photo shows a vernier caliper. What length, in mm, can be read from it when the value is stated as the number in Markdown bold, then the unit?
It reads **9.8** mm
